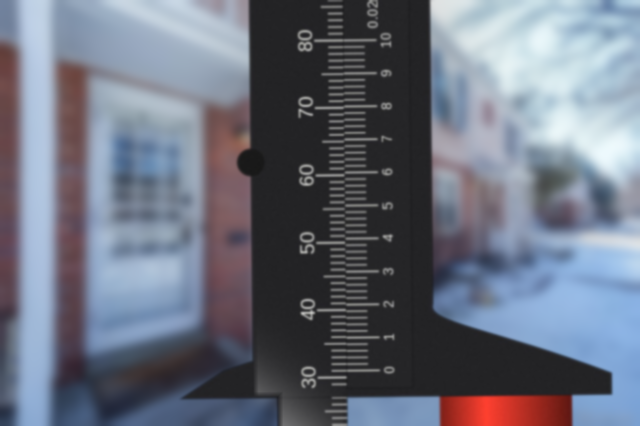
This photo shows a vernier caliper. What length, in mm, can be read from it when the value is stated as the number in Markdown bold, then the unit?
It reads **31.0** mm
